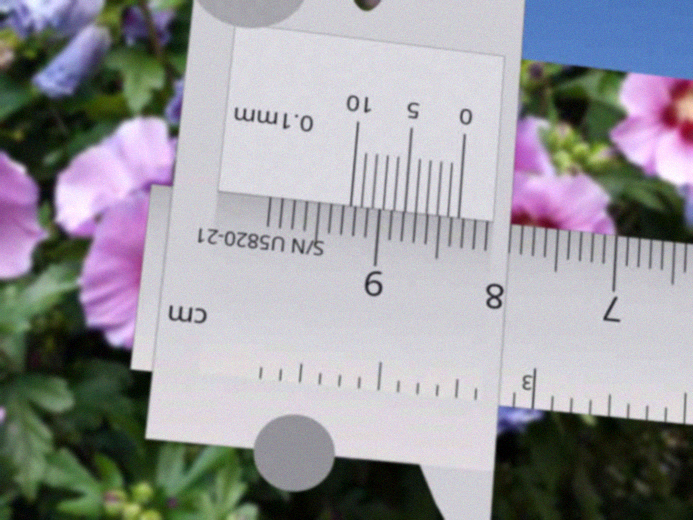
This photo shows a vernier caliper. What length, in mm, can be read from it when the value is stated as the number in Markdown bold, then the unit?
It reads **83.4** mm
